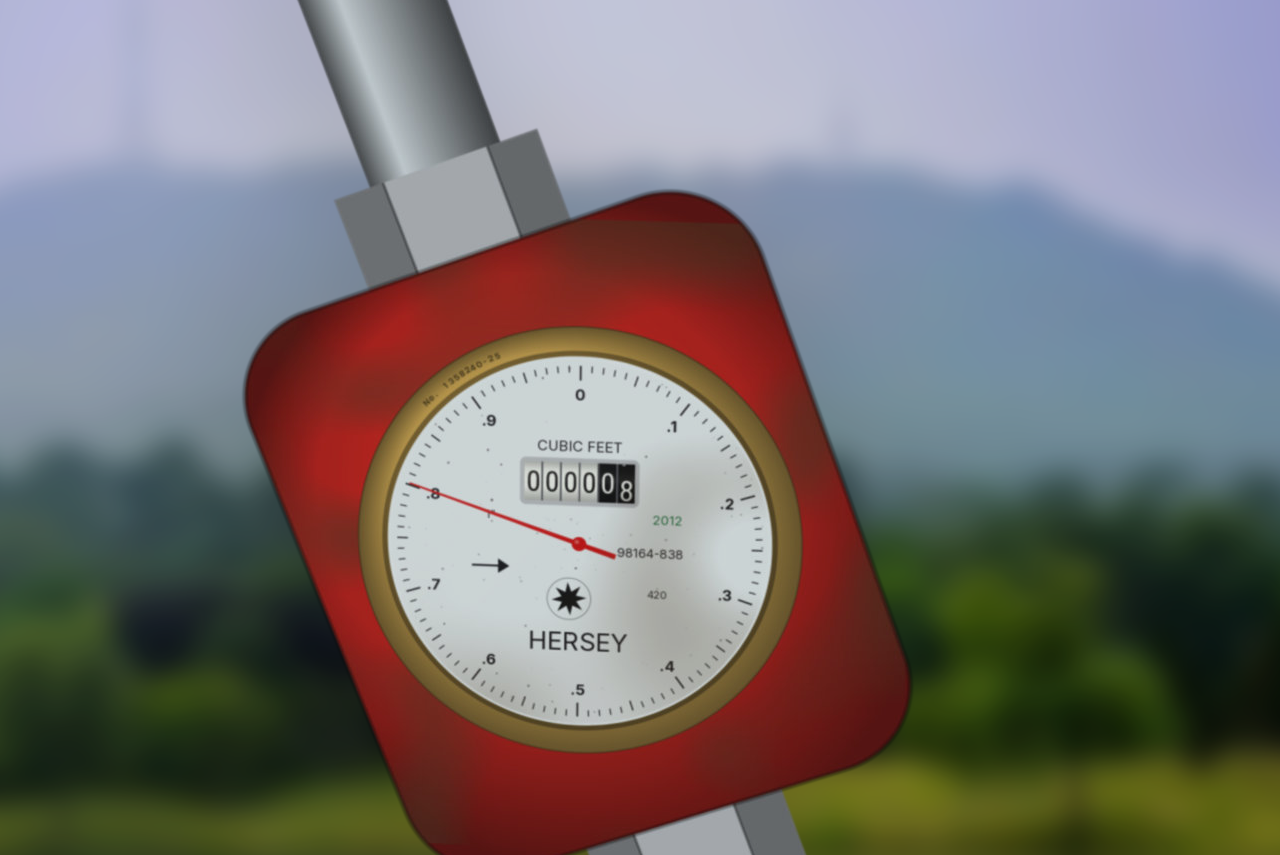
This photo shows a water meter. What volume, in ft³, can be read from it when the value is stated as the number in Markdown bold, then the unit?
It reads **7.80** ft³
